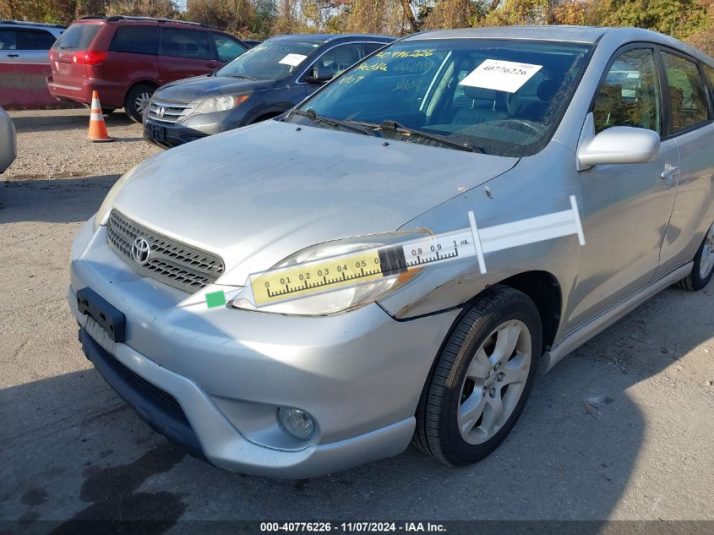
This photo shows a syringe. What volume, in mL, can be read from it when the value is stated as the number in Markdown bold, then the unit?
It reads **0.6** mL
